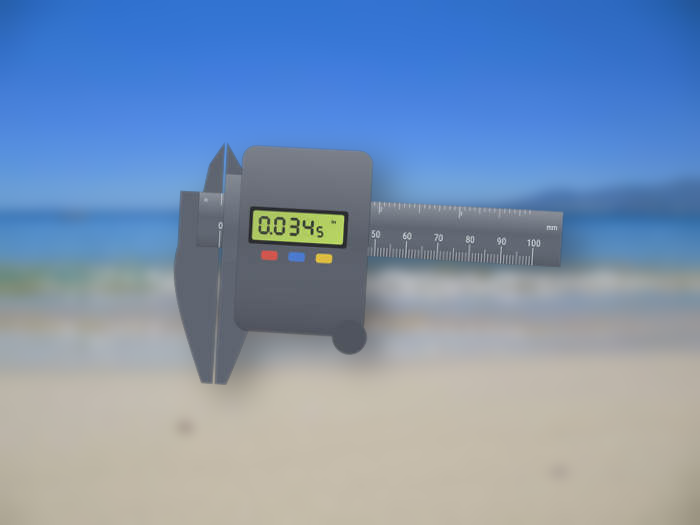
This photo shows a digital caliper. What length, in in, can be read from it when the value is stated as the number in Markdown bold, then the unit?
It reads **0.0345** in
